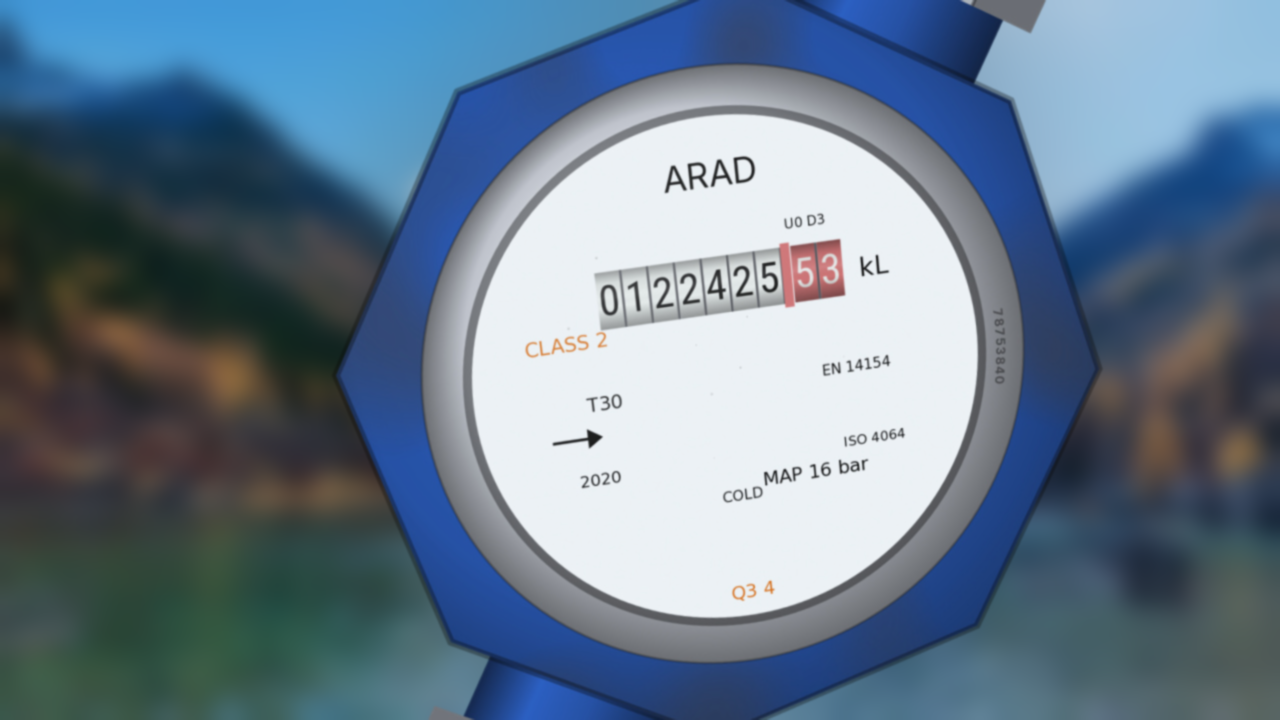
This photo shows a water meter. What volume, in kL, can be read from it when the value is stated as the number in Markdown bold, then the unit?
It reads **122425.53** kL
